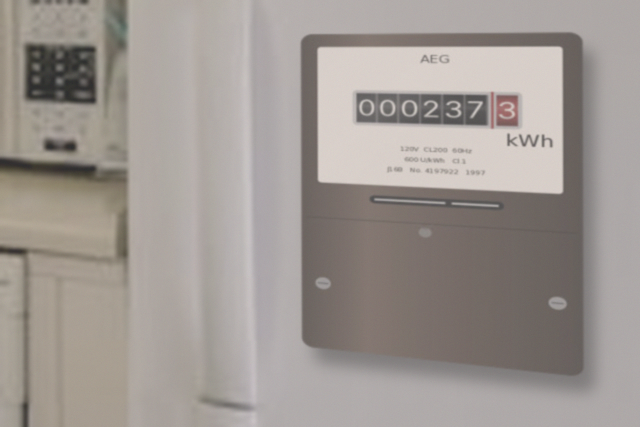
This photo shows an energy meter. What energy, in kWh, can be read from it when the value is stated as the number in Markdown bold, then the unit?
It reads **237.3** kWh
